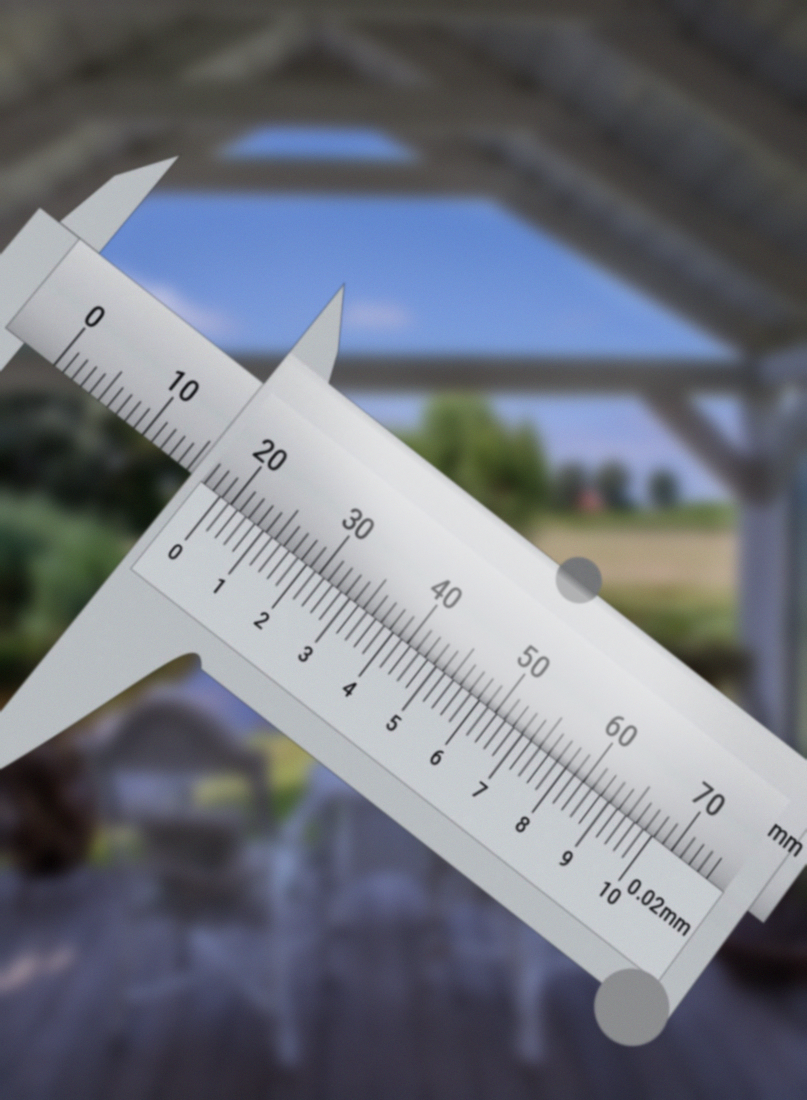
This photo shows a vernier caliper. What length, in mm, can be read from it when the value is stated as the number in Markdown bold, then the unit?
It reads **18.8** mm
